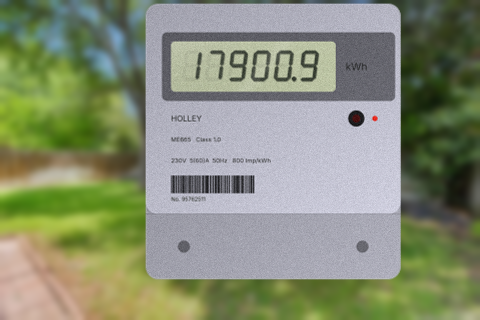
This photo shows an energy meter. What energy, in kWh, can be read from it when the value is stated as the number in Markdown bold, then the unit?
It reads **17900.9** kWh
